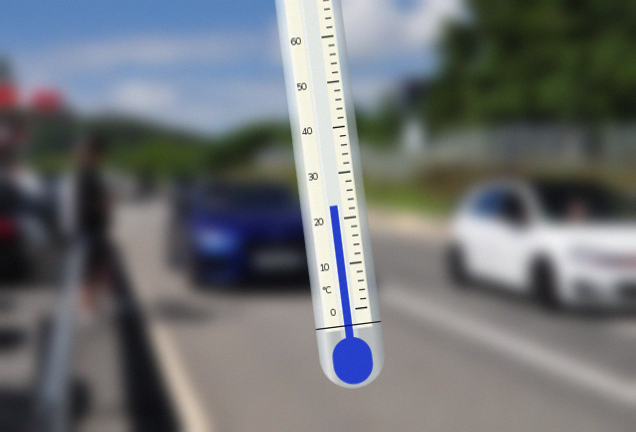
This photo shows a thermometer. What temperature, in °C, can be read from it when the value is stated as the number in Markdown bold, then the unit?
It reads **23** °C
